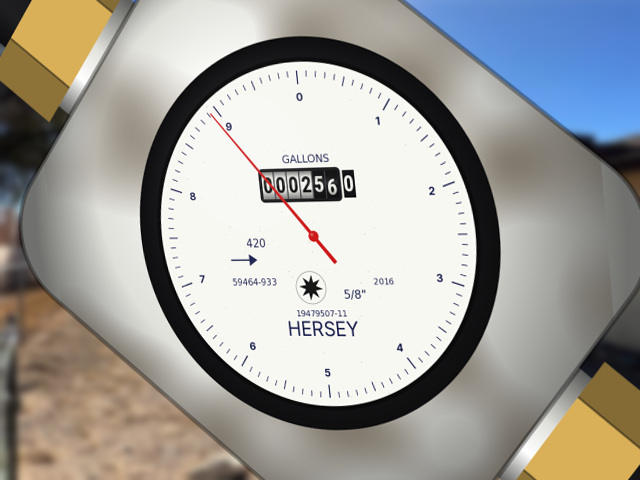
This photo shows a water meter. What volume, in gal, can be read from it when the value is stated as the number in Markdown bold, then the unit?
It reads **2558.9** gal
